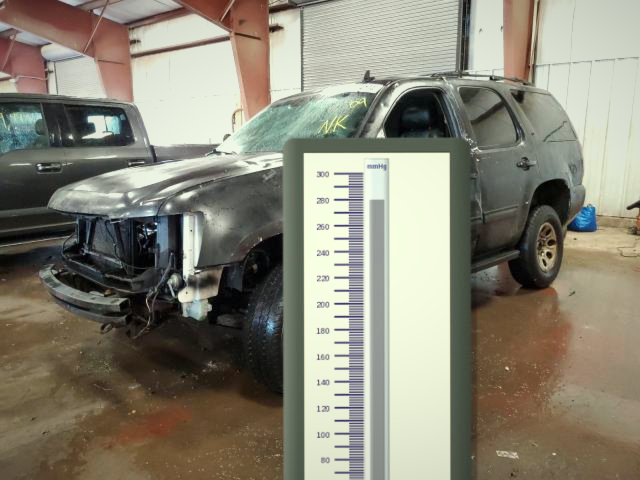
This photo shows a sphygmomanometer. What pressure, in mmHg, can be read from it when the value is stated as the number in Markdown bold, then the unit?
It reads **280** mmHg
